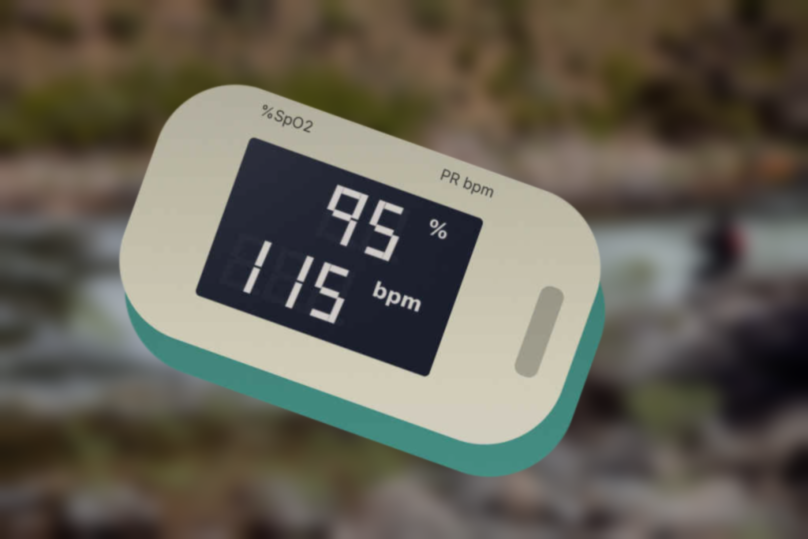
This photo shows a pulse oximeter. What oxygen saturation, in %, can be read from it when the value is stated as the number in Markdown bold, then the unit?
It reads **95** %
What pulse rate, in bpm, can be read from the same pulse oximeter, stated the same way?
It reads **115** bpm
